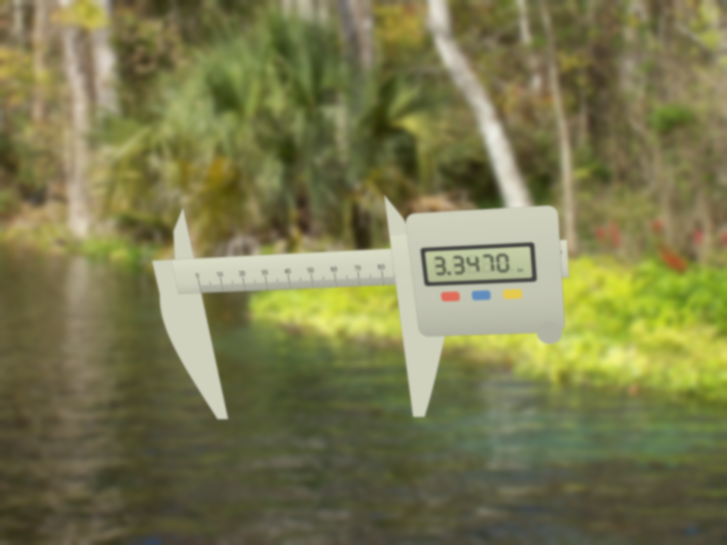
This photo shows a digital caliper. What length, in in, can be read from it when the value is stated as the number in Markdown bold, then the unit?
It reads **3.3470** in
